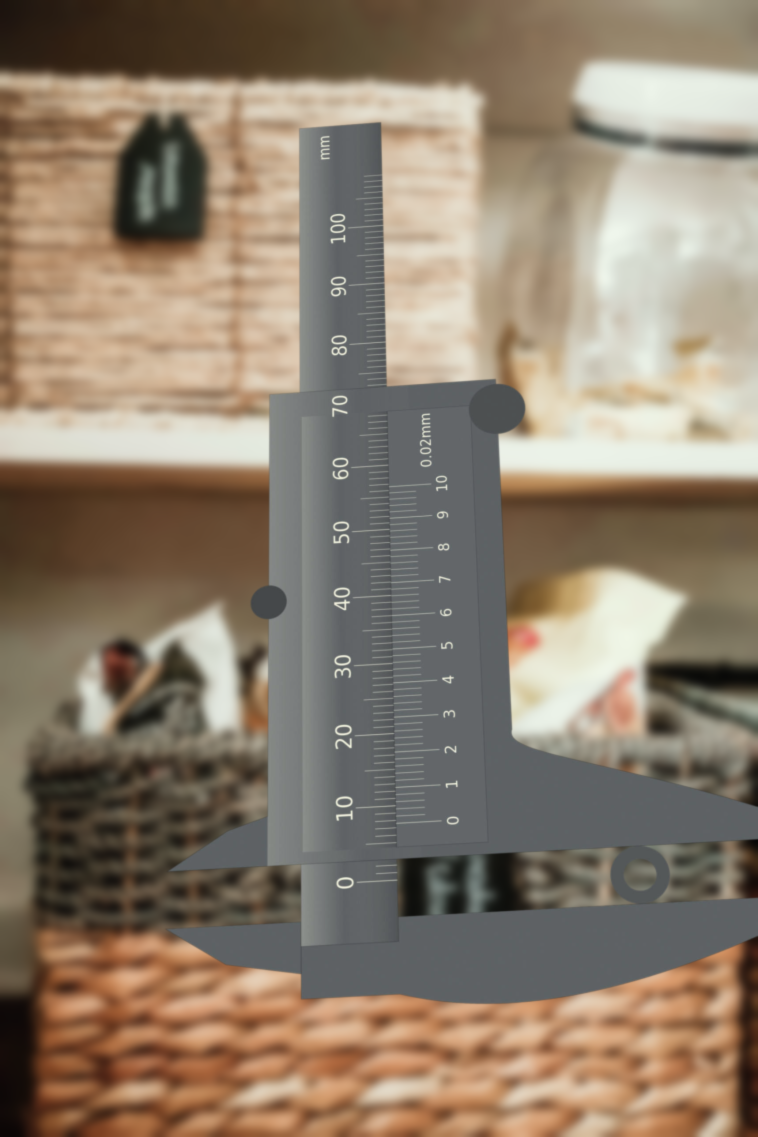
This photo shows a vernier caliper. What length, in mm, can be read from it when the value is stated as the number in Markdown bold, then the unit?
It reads **7.6** mm
